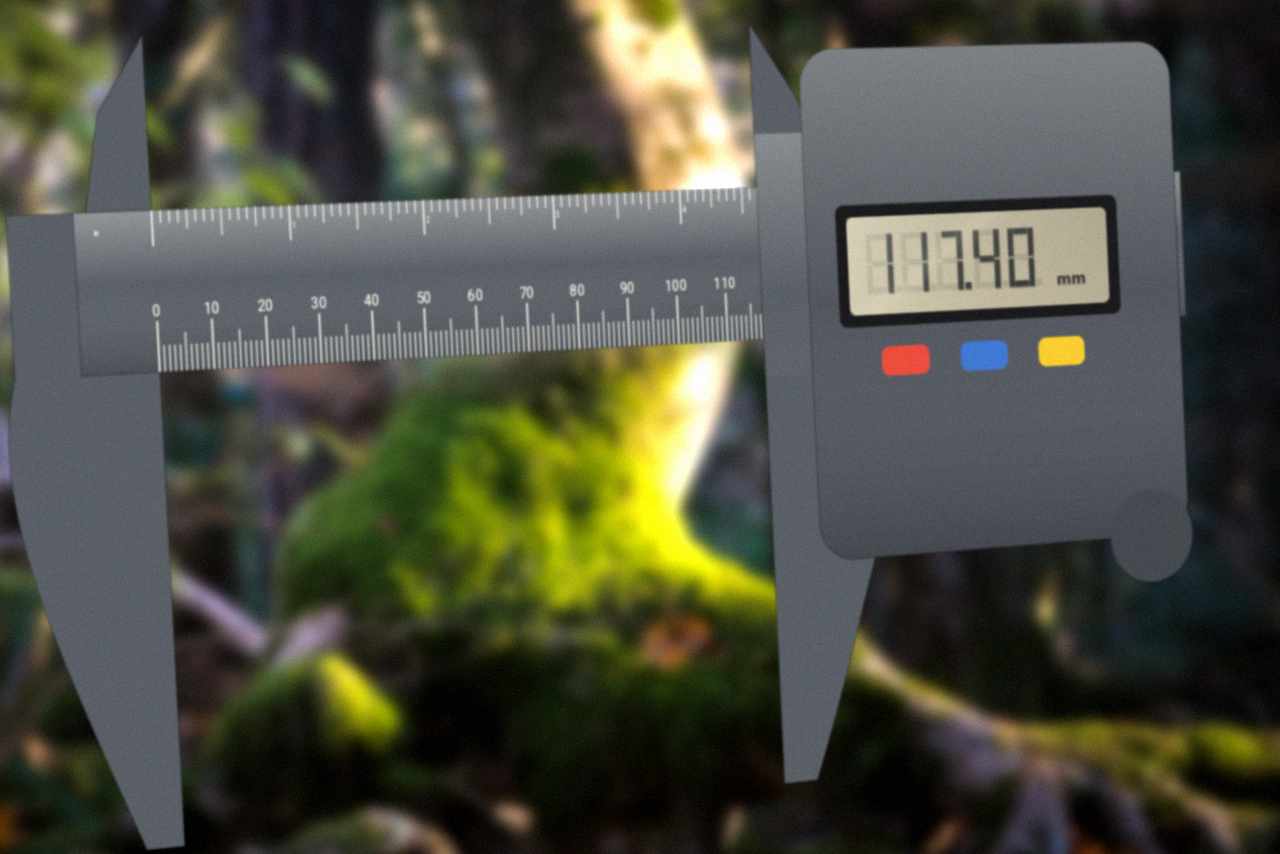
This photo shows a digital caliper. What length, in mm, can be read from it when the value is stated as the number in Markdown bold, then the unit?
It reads **117.40** mm
